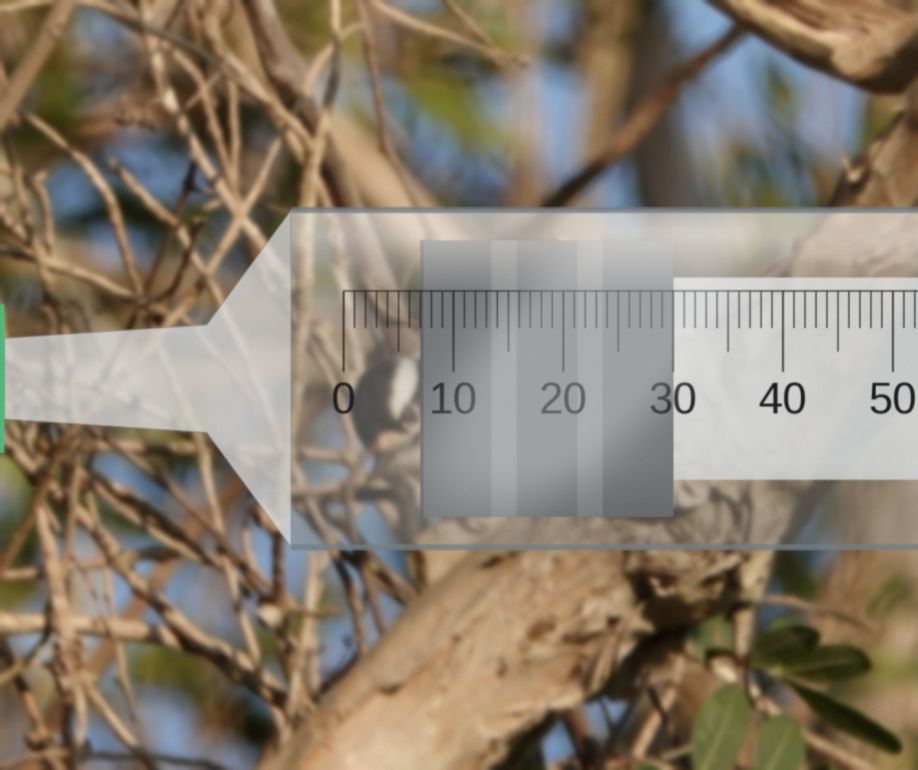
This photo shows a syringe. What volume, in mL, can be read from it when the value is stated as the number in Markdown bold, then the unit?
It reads **7** mL
